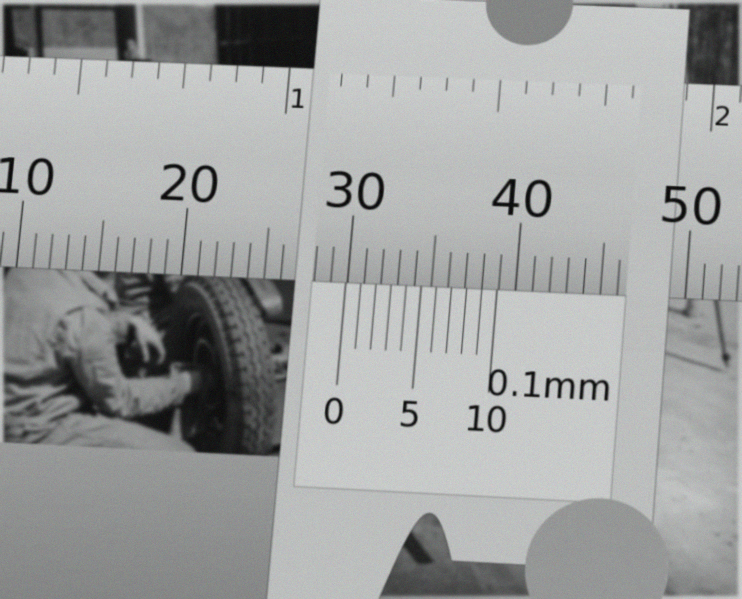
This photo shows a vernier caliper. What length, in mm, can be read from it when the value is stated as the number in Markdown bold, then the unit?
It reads **29.9** mm
